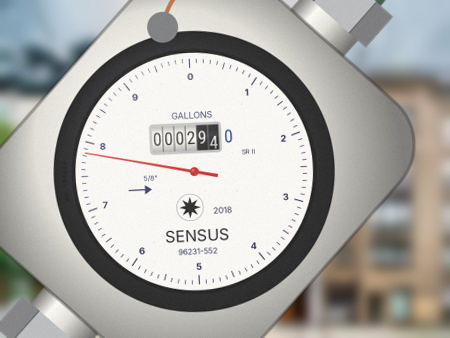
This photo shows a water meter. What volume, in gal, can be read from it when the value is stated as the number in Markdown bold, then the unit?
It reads **2937.8** gal
